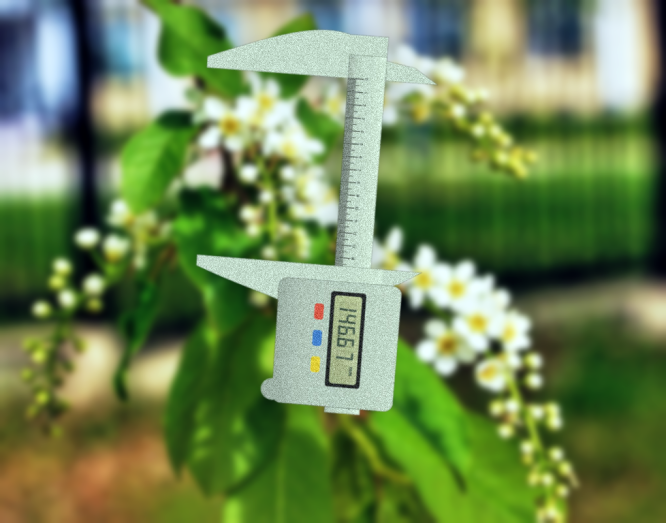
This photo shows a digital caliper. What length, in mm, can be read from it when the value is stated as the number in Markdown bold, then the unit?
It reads **146.67** mm
